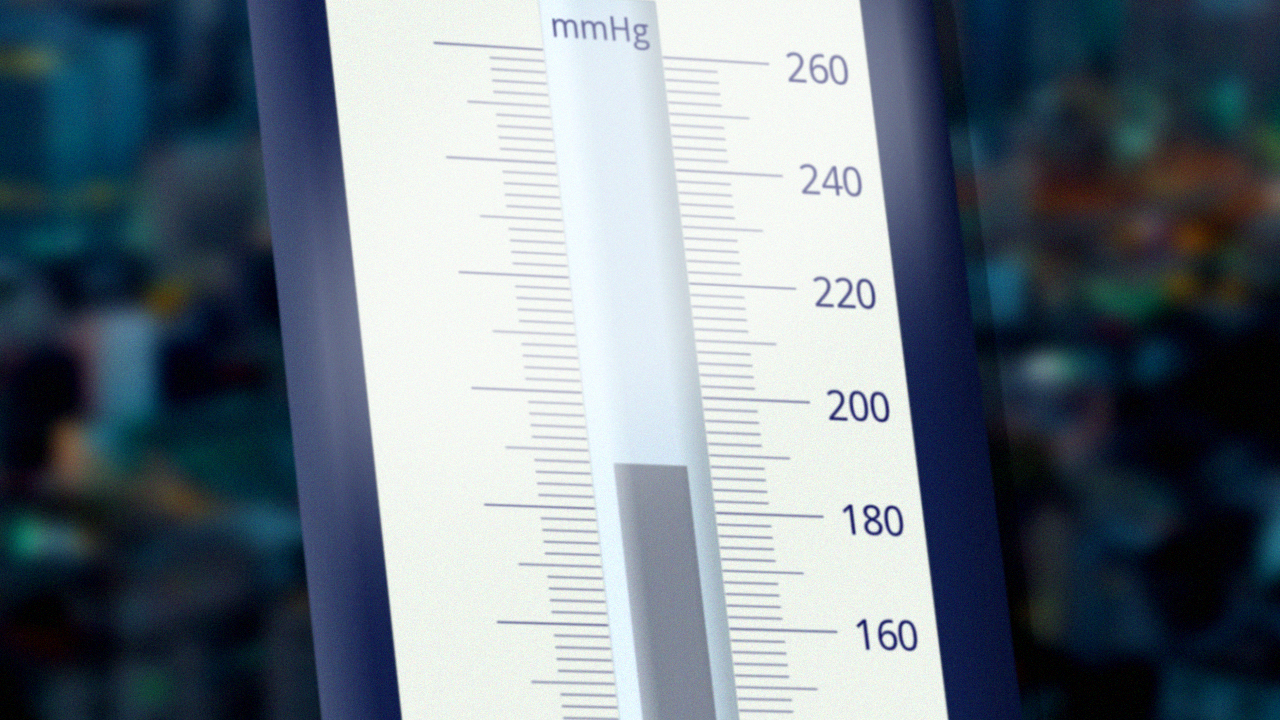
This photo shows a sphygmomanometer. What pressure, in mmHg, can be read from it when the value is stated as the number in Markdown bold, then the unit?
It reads **188** mmHg
